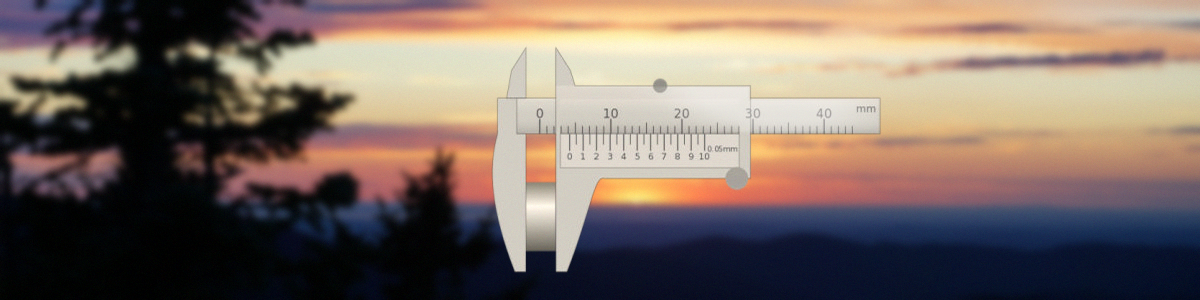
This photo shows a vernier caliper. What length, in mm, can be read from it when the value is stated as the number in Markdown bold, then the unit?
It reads **4.2** mm
